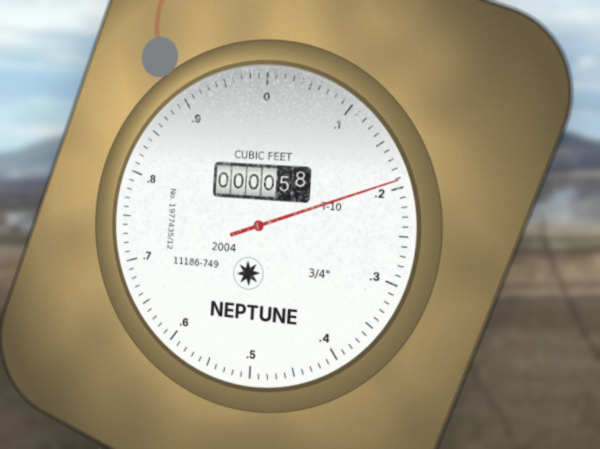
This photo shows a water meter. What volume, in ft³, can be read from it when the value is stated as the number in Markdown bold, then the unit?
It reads **58.19** ft³
